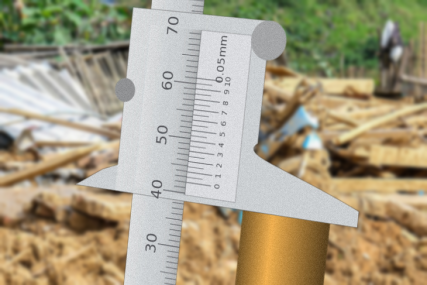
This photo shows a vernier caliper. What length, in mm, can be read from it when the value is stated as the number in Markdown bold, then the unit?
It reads **42.0** mm
